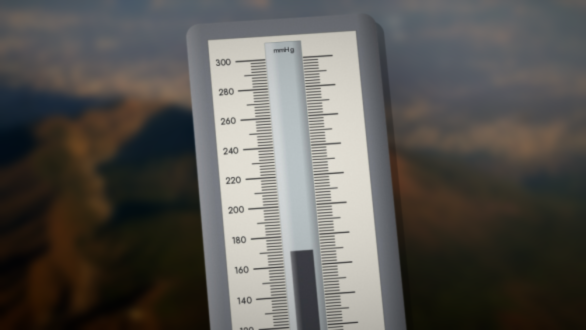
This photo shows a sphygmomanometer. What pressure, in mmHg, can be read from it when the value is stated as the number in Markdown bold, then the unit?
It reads **170** mmHg
